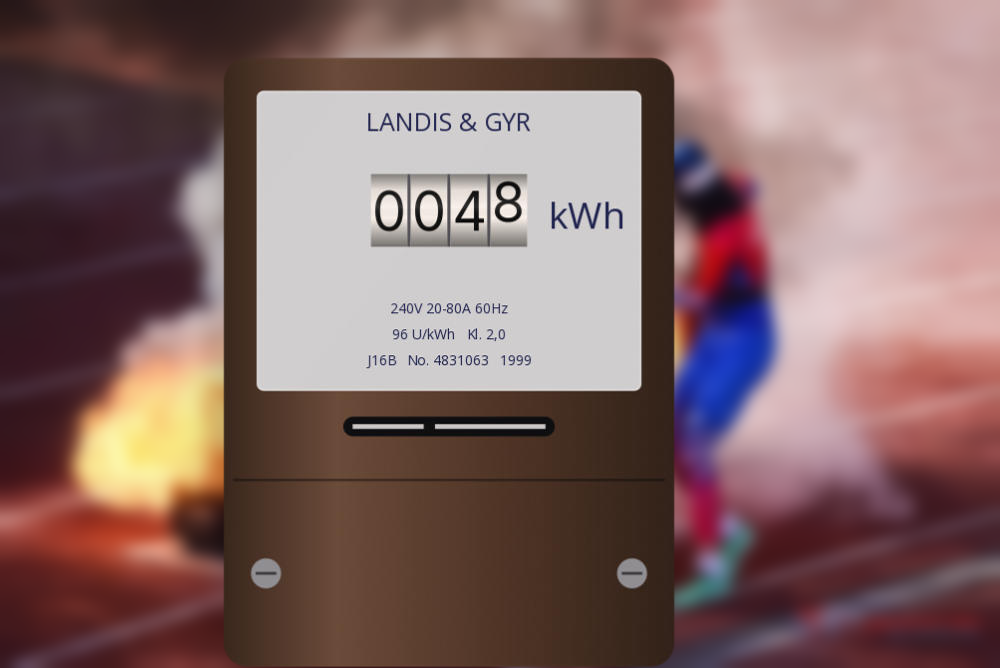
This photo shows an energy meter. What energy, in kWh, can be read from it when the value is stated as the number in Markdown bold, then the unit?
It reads **48** kWh
